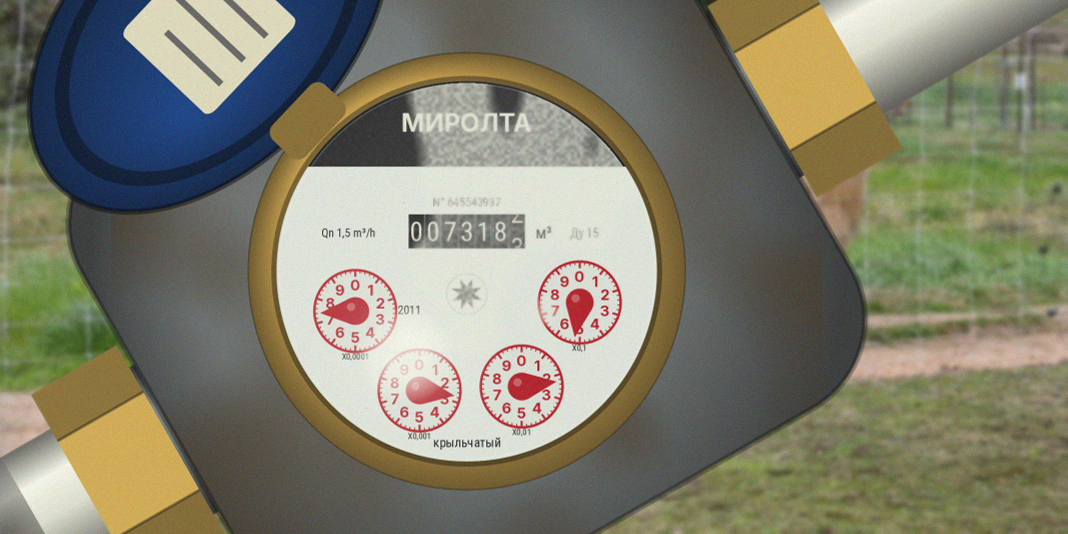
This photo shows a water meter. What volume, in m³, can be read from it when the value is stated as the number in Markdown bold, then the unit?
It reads **73182.5227** m³
